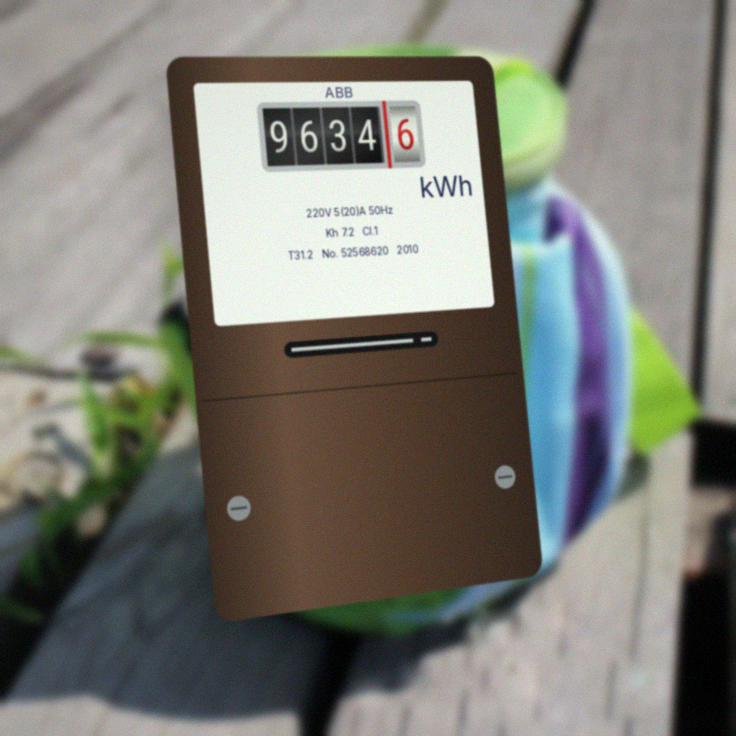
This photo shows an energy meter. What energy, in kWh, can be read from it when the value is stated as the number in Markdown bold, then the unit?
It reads **9634.6** kWh
